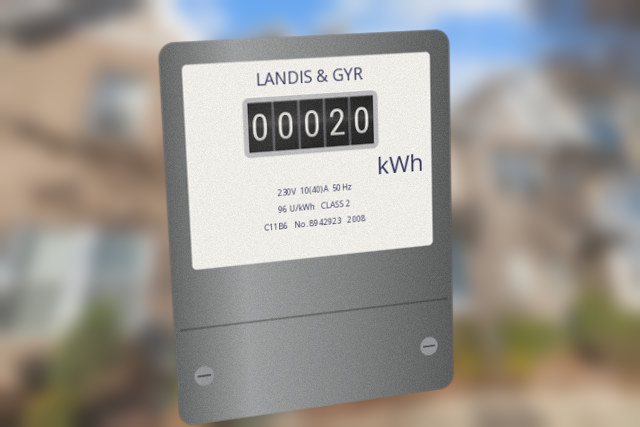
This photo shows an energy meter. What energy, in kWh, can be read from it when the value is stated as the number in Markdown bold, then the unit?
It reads **20** kWh
